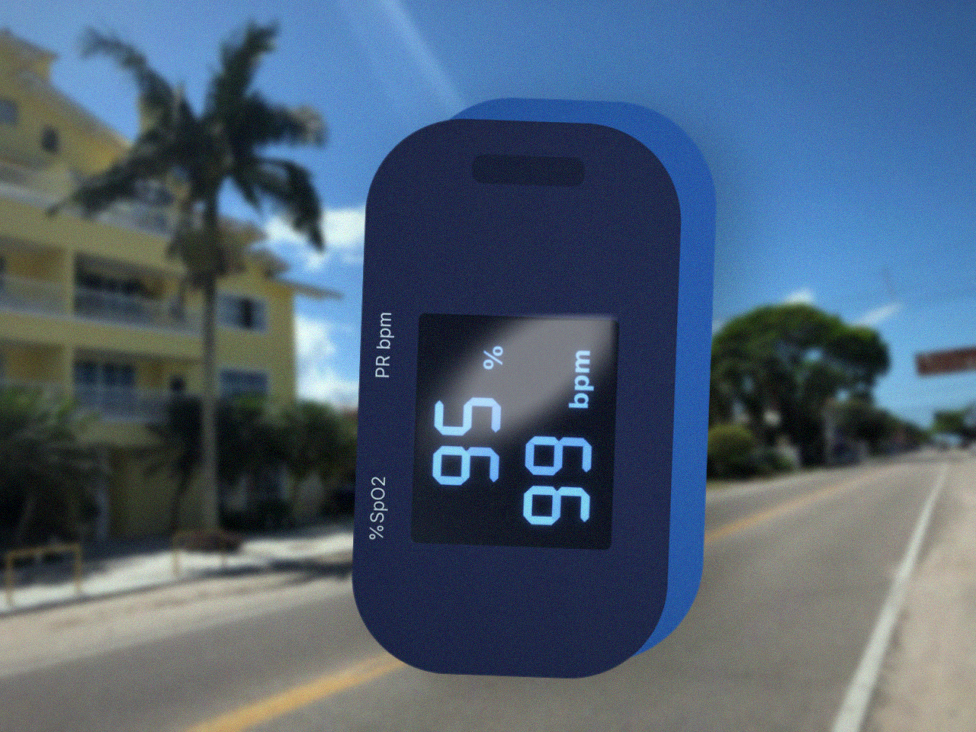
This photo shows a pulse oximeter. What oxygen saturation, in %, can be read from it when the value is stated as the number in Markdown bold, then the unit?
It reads **95** %
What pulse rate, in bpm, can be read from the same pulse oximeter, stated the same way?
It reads **99** bpm
